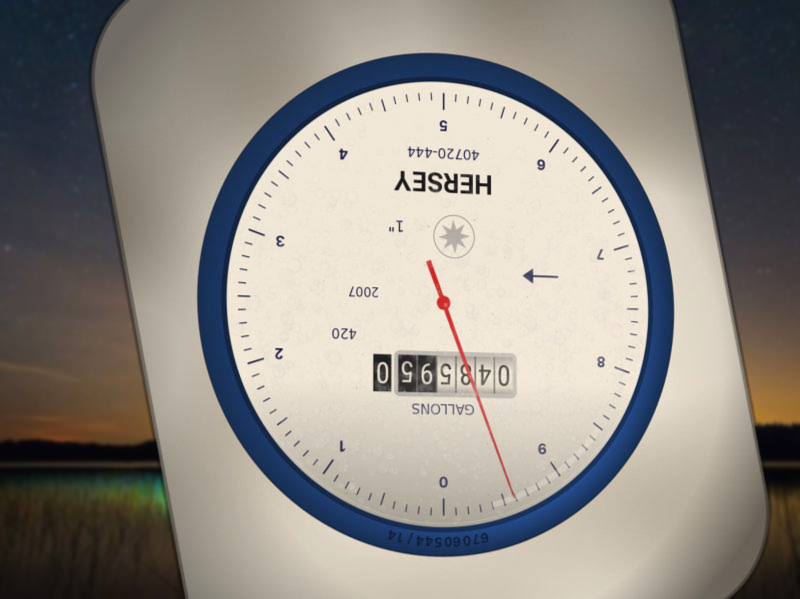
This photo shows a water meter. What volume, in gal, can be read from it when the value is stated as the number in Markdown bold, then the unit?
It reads **485949.4** gal
